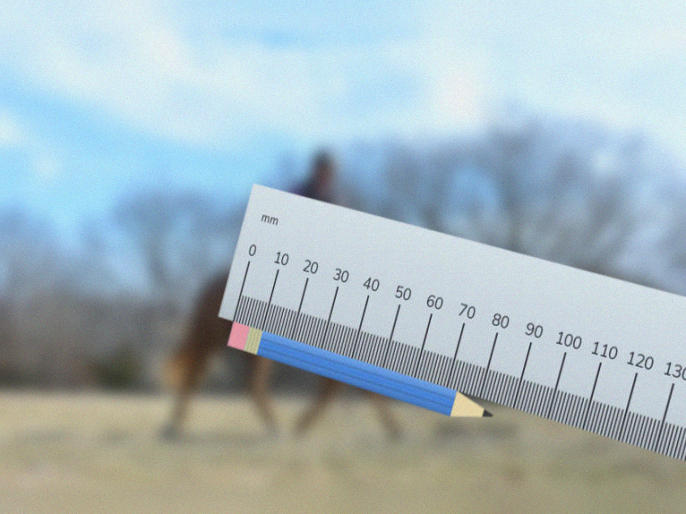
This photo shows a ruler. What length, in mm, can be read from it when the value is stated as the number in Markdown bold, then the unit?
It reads **85** mm
